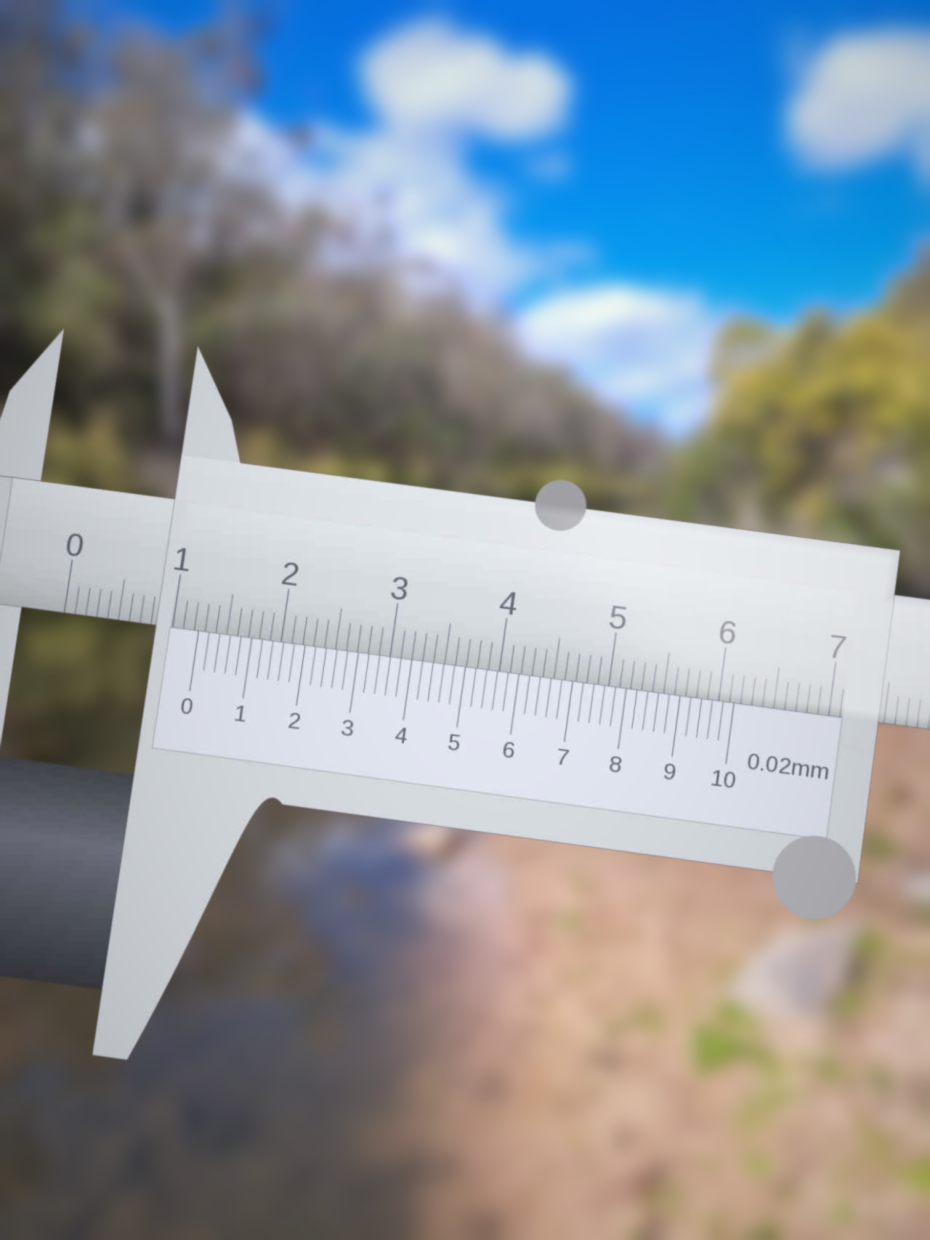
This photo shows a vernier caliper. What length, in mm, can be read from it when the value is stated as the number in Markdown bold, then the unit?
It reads **12.4** mm
